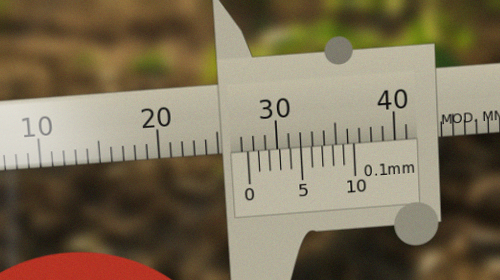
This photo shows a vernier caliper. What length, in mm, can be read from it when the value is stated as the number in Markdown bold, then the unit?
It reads **27.5** mm
